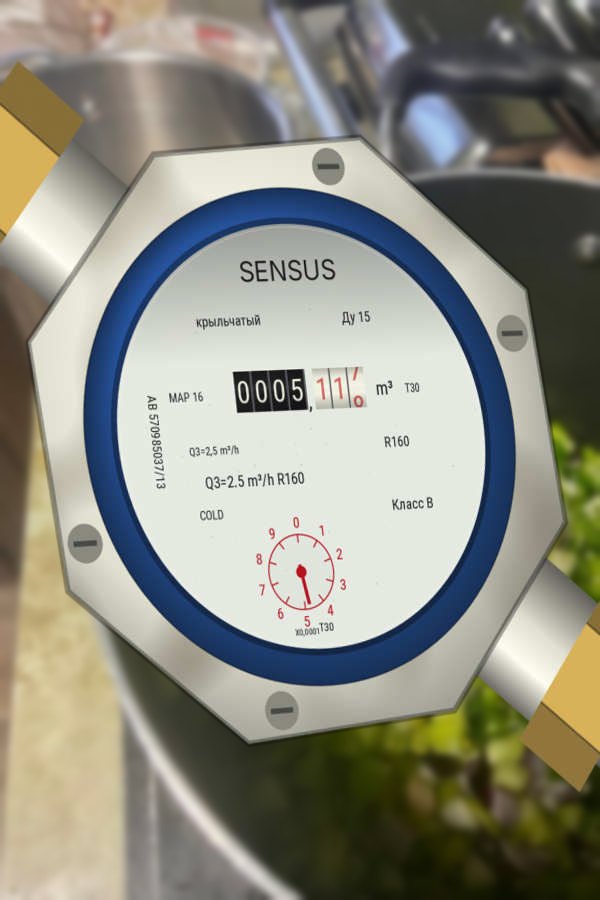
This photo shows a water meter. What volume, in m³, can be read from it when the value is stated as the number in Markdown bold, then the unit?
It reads **5.1174** m³
